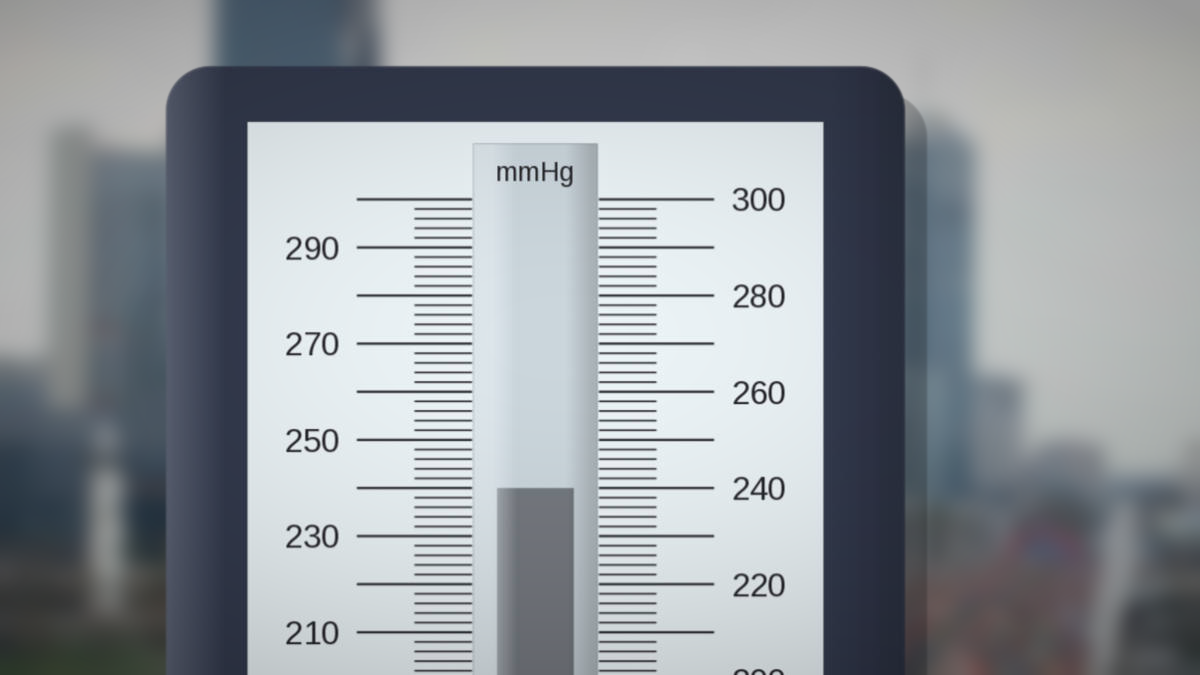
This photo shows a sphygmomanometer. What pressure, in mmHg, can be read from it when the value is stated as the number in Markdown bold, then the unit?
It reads **240** mmHg
